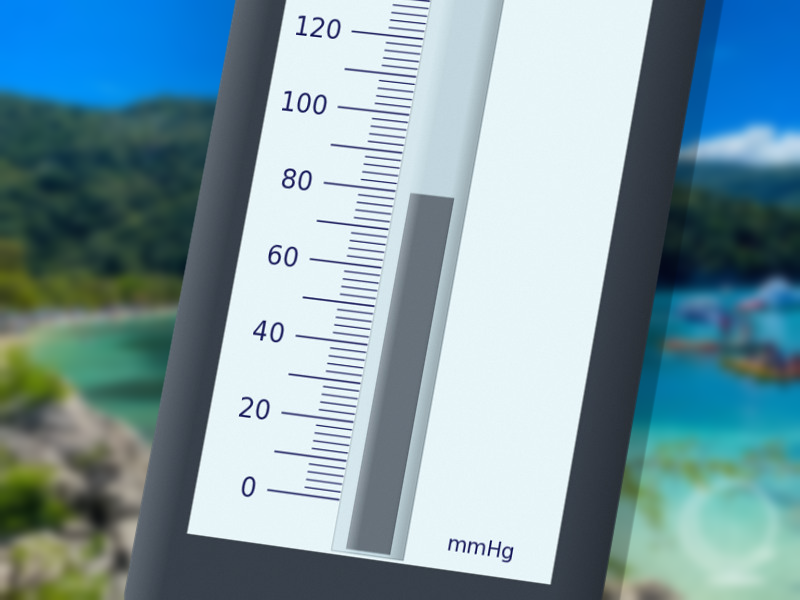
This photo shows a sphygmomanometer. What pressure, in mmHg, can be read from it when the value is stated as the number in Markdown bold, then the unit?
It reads **80** mmHg
